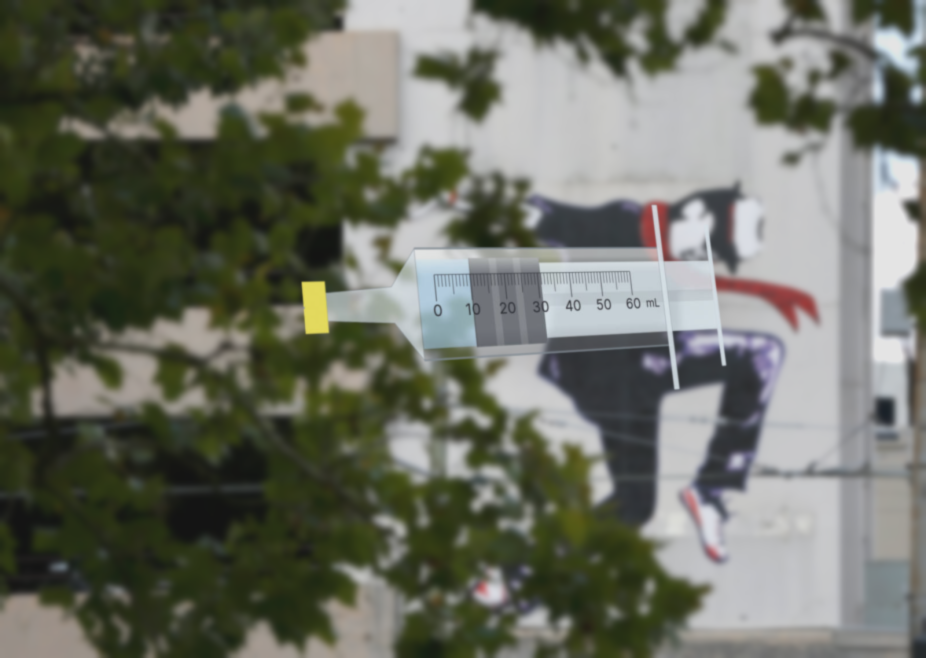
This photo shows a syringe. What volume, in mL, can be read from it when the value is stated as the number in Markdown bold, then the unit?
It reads **10** mL
